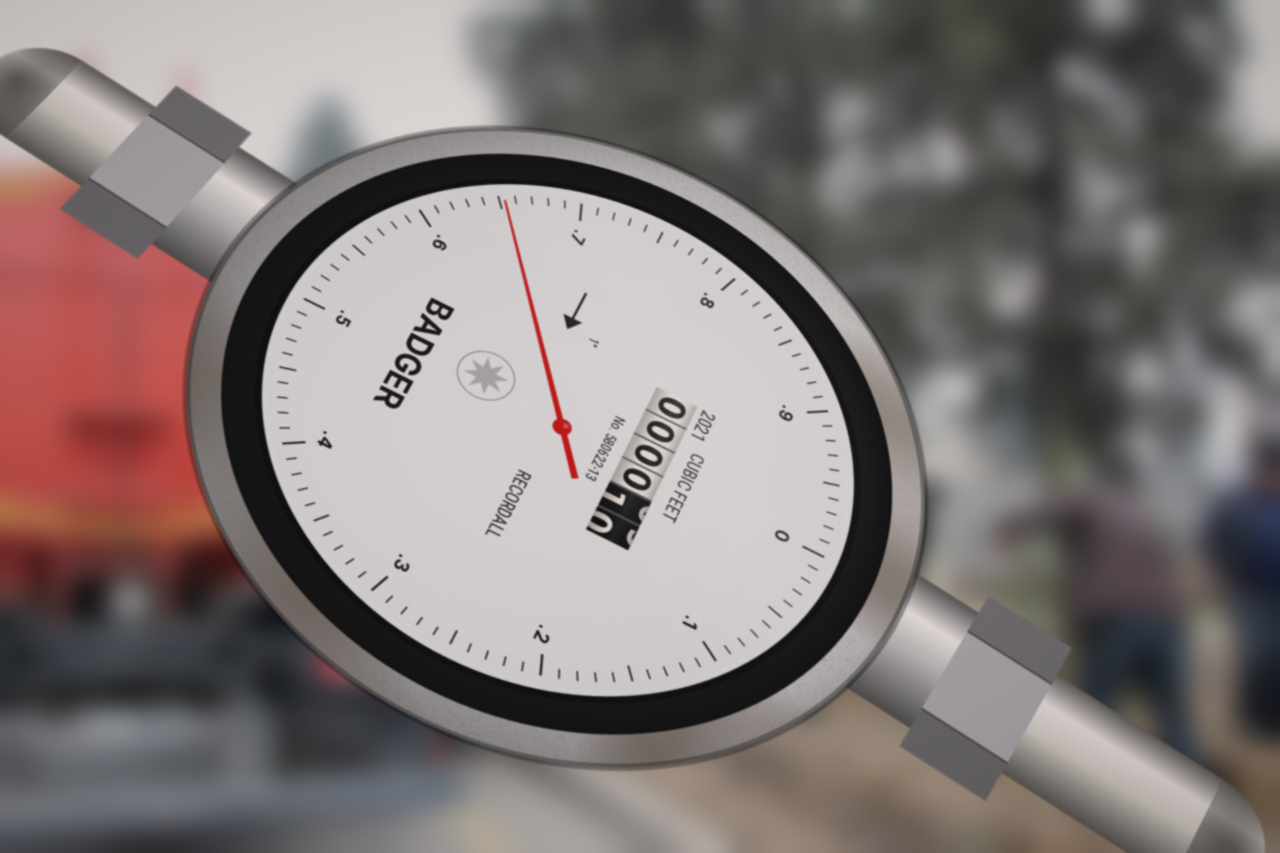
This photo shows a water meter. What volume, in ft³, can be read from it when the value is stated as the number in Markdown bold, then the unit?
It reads **9.65** ft³
